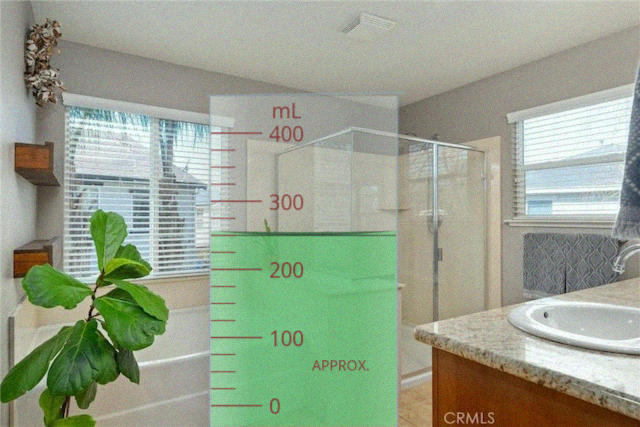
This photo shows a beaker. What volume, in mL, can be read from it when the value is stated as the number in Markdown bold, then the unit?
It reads **250** mL
